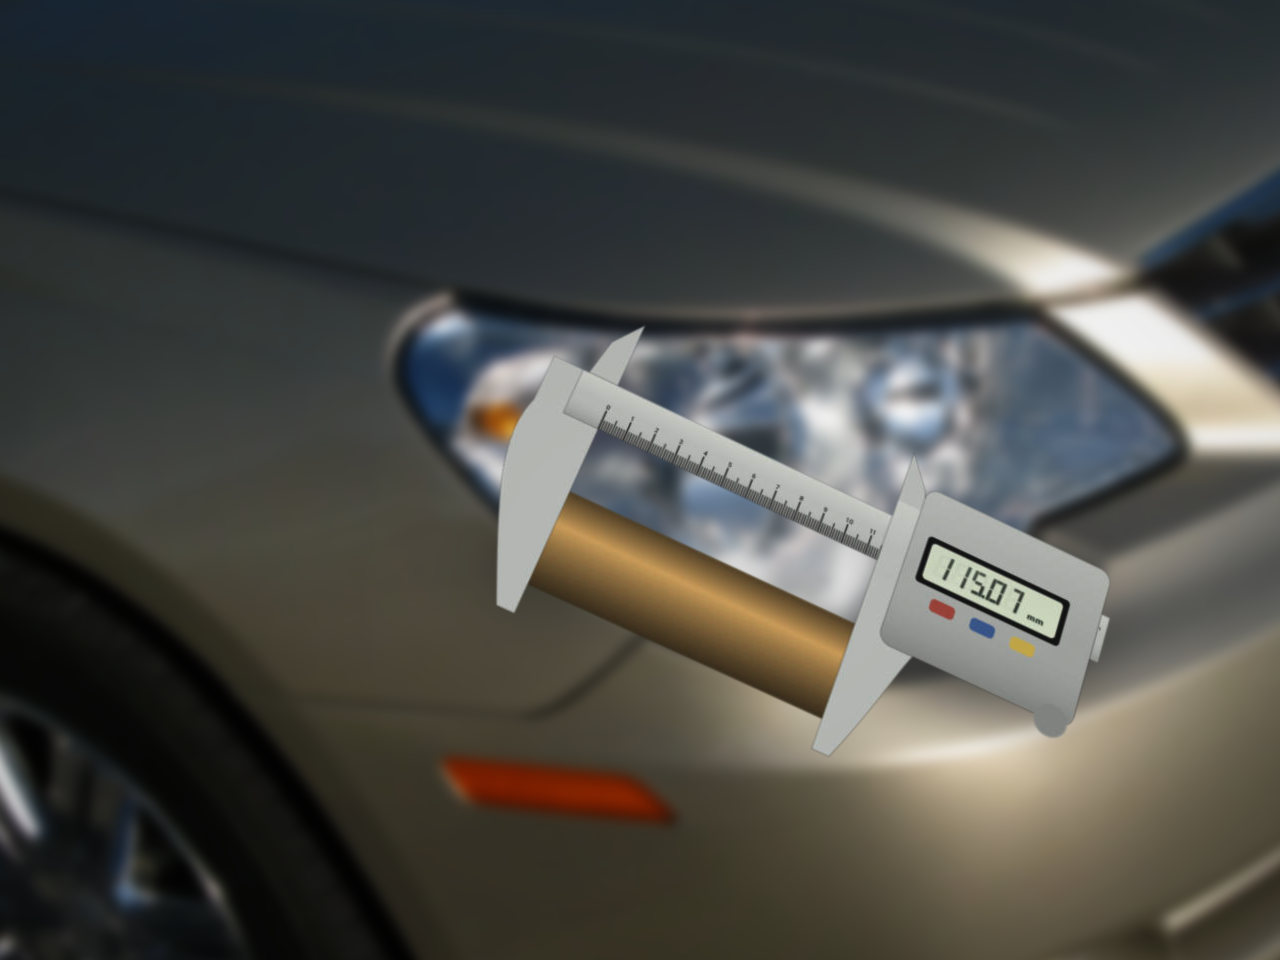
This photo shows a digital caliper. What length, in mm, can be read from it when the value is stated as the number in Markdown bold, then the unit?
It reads **115.07** mm
